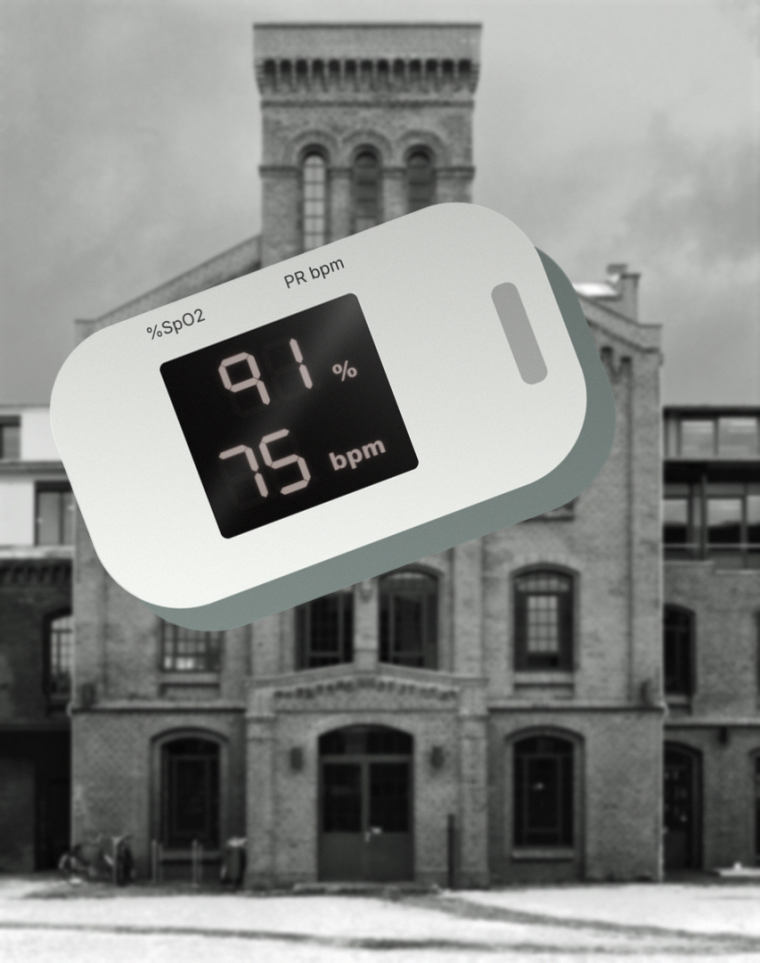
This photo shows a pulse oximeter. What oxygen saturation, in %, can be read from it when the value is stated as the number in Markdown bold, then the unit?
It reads **91** %
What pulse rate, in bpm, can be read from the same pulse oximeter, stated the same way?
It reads **75** bpm
